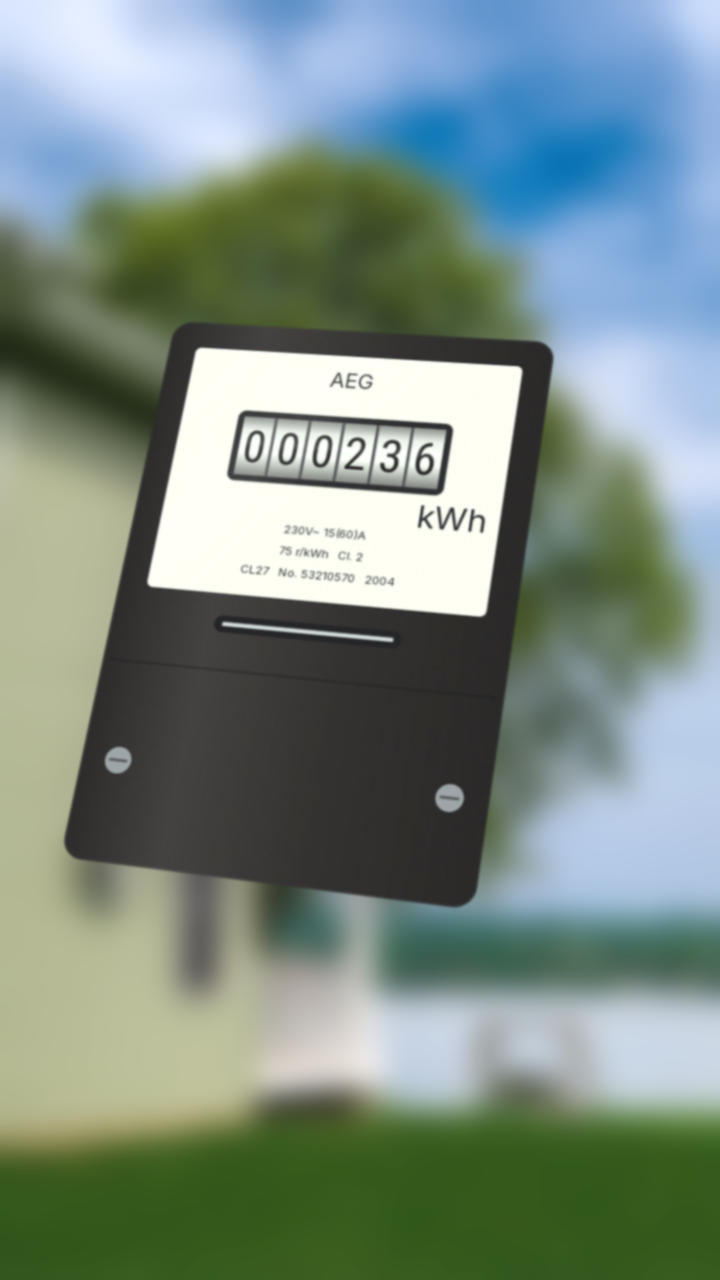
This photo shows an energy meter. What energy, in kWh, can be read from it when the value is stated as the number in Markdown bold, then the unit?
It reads **236** kWh
